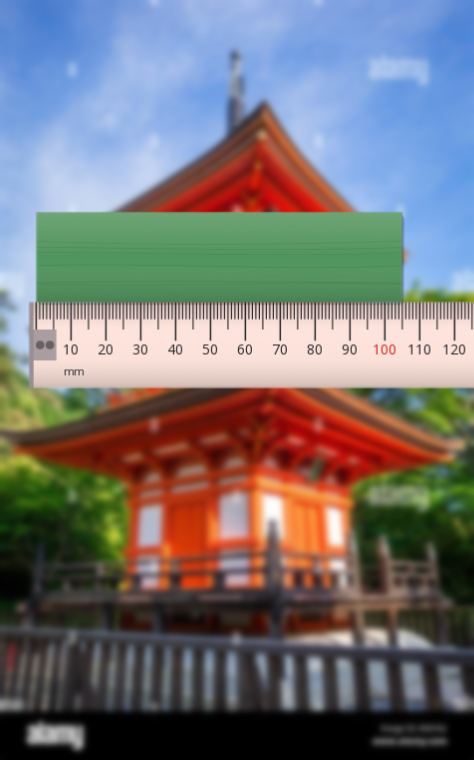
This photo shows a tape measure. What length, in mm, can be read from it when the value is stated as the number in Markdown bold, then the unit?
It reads **105** mm
